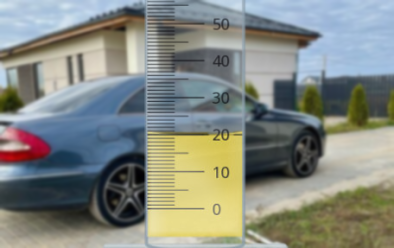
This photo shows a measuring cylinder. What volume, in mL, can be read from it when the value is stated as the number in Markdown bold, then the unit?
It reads **20** mL
